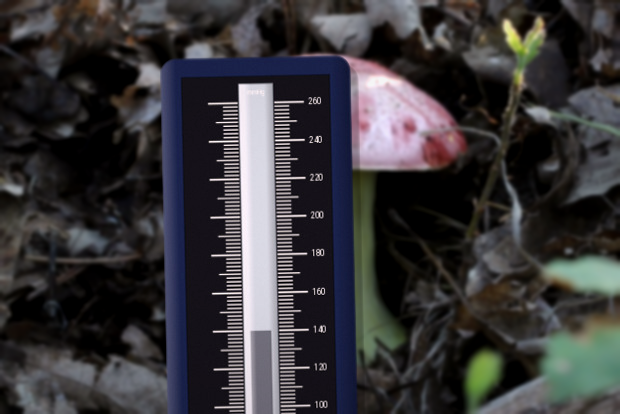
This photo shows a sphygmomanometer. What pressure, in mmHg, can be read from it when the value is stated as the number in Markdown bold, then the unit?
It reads **140** mmHg
